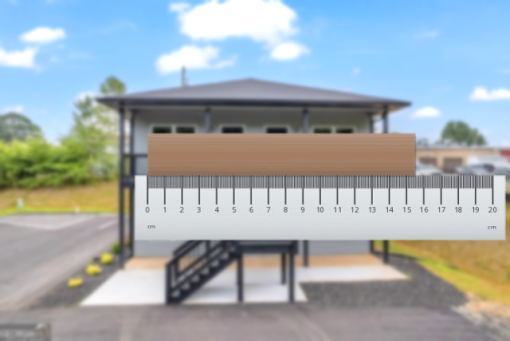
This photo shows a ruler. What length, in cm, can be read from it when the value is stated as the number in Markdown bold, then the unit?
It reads **15.5** cm
